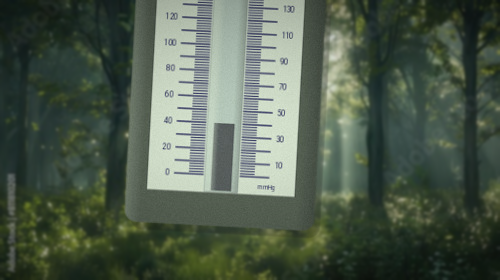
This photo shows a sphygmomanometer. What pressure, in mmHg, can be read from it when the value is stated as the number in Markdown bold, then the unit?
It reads **40** mmHg
